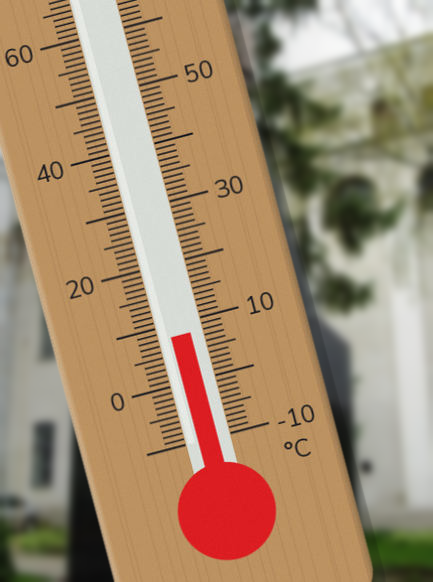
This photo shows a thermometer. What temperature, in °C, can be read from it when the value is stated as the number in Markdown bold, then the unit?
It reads **8** °C
